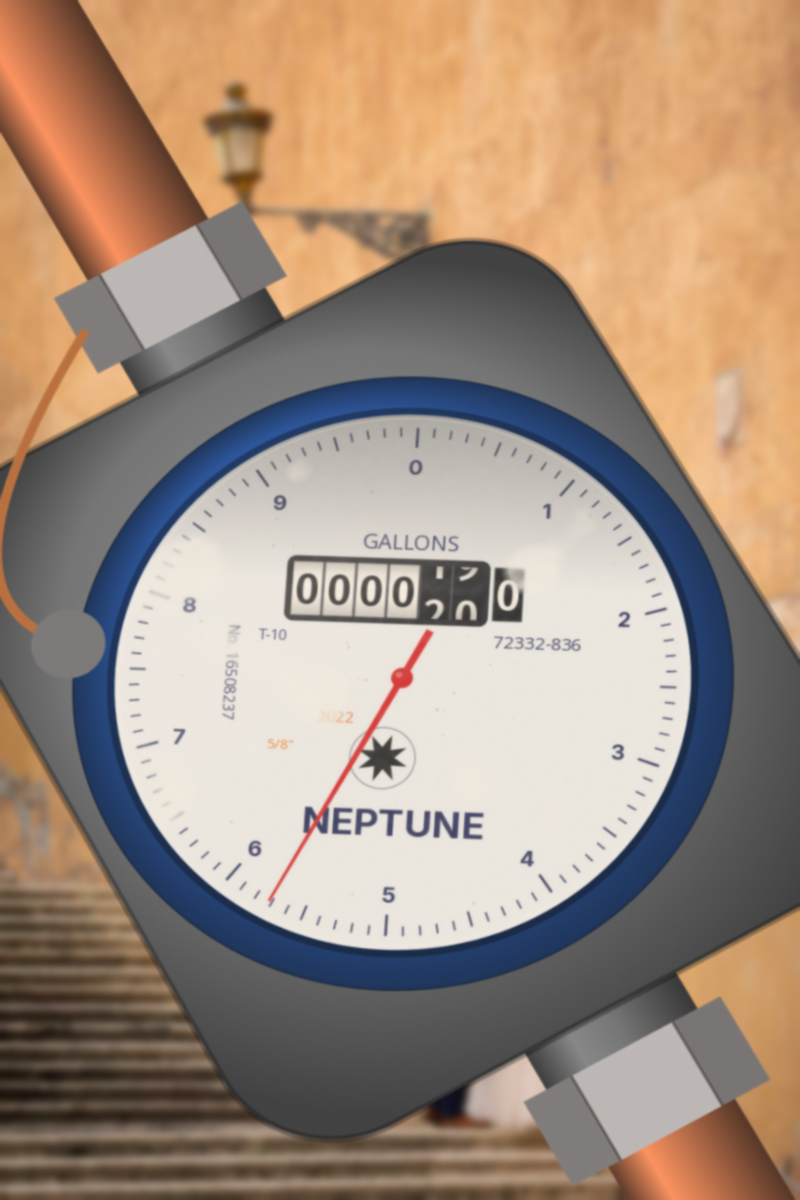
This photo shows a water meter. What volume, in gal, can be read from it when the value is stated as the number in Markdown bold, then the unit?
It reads **195.7** gal
